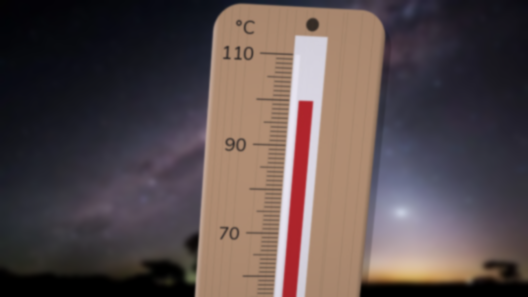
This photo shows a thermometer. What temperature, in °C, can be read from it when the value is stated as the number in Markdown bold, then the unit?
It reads **100** °C
